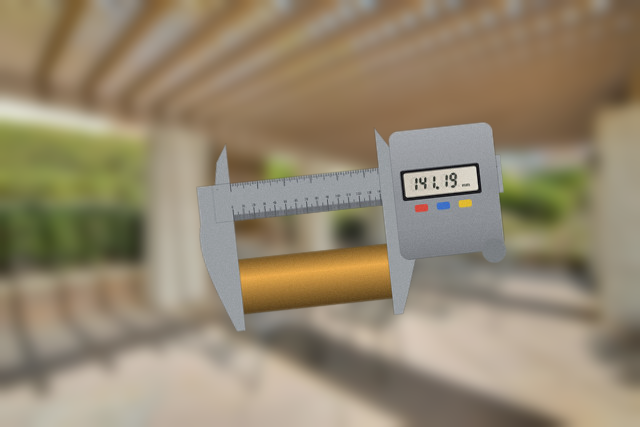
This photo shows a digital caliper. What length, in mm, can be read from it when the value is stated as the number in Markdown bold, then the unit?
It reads **141.19** mm
